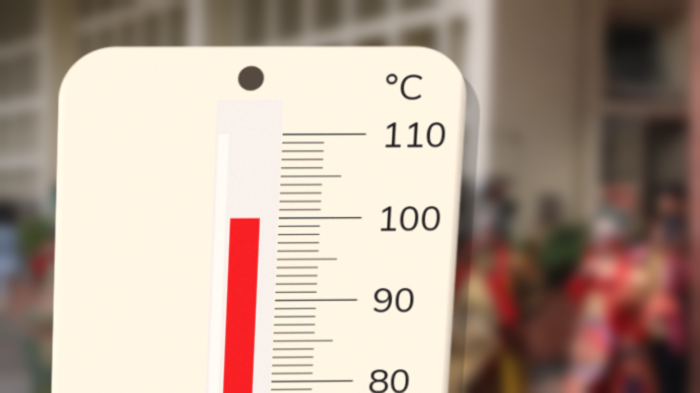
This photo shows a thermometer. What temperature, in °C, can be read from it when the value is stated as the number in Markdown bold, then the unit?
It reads **100** °C
